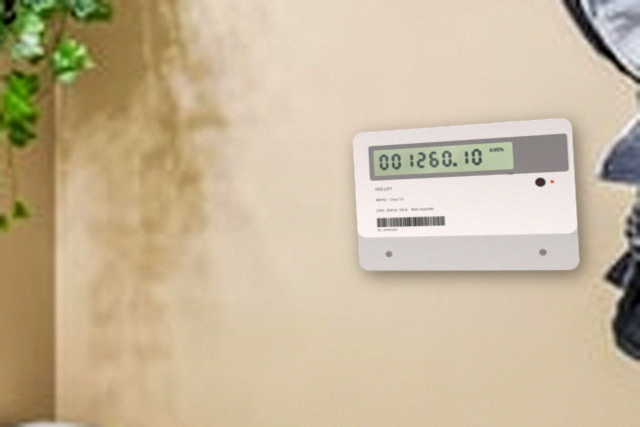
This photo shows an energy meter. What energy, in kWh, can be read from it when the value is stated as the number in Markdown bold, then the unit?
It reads **1260.10** kWh
